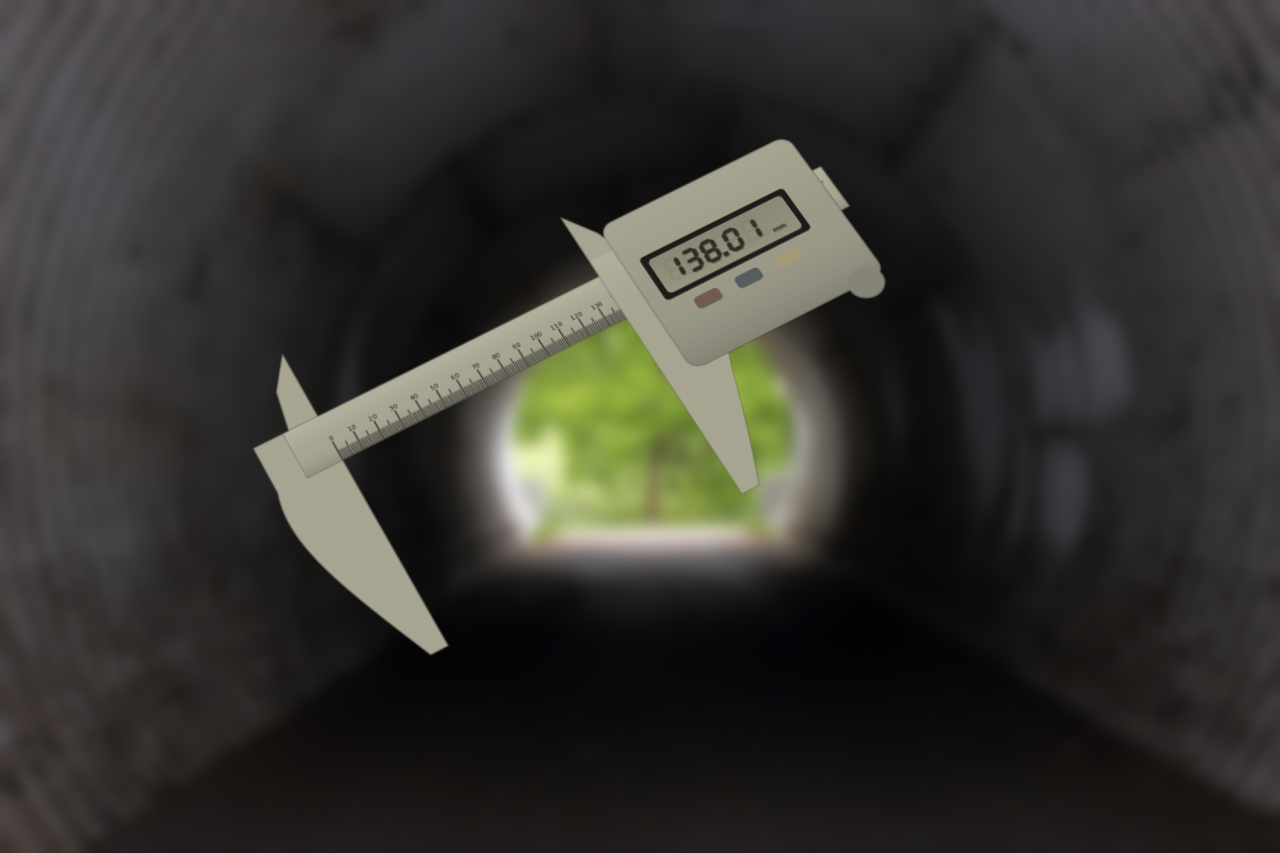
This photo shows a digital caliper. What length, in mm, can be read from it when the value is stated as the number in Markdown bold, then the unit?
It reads **138.01** mm
